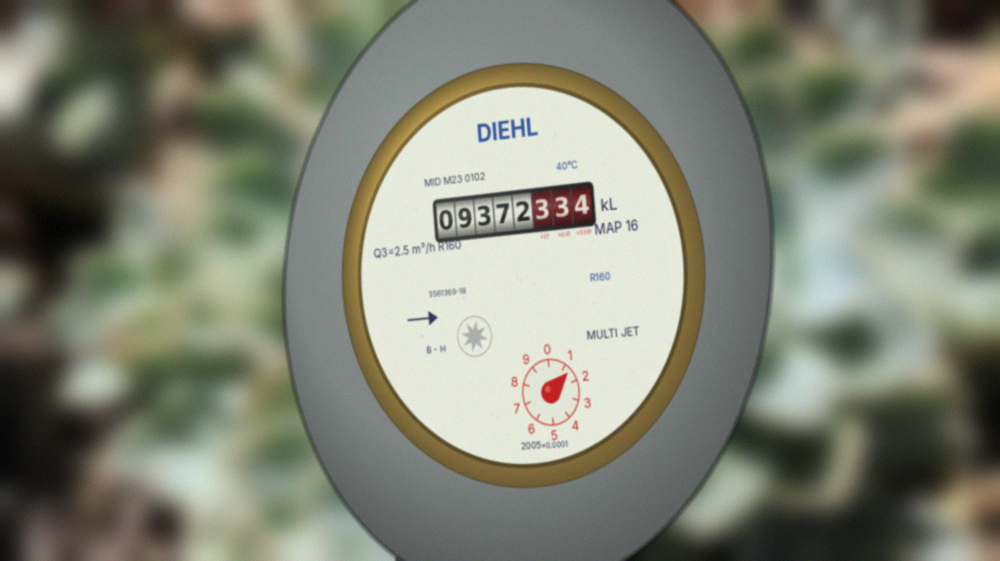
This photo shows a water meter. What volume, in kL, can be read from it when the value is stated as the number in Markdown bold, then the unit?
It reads **9372.3341** kL
